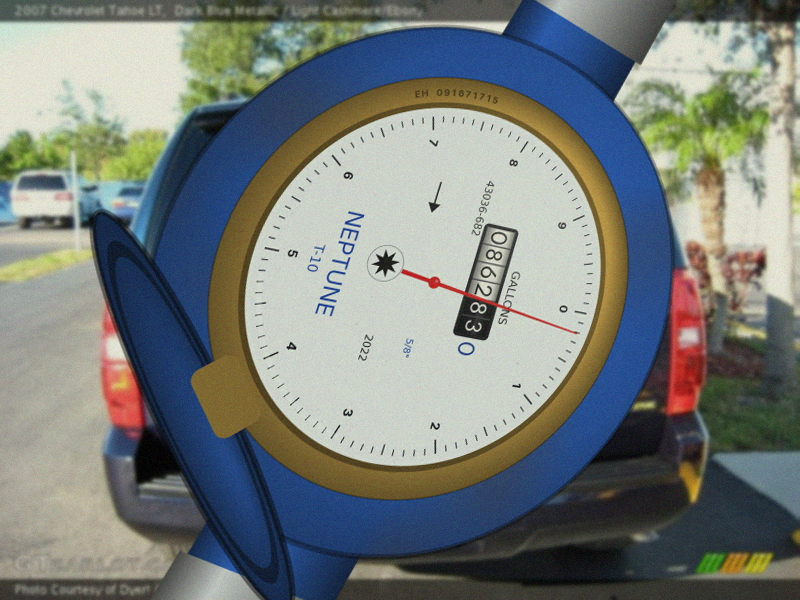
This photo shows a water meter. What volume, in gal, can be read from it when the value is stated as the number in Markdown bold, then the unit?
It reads **862830.2** gal
